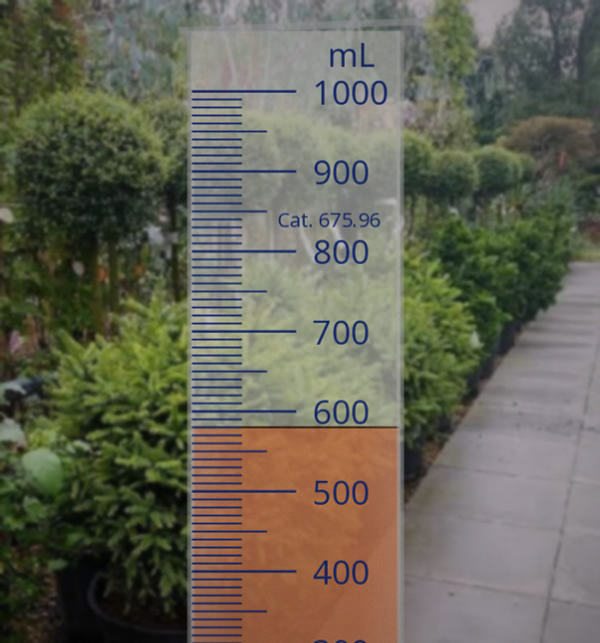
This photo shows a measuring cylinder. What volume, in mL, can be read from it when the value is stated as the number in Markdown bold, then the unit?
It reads **580** mL
